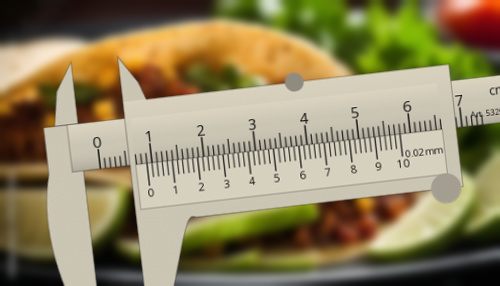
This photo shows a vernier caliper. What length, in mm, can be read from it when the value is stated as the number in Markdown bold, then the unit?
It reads **9.0** mm
